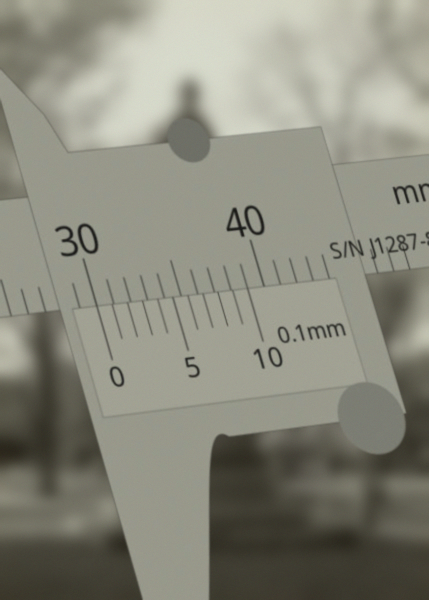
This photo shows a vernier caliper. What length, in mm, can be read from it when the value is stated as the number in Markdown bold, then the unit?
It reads **30.0** mm
